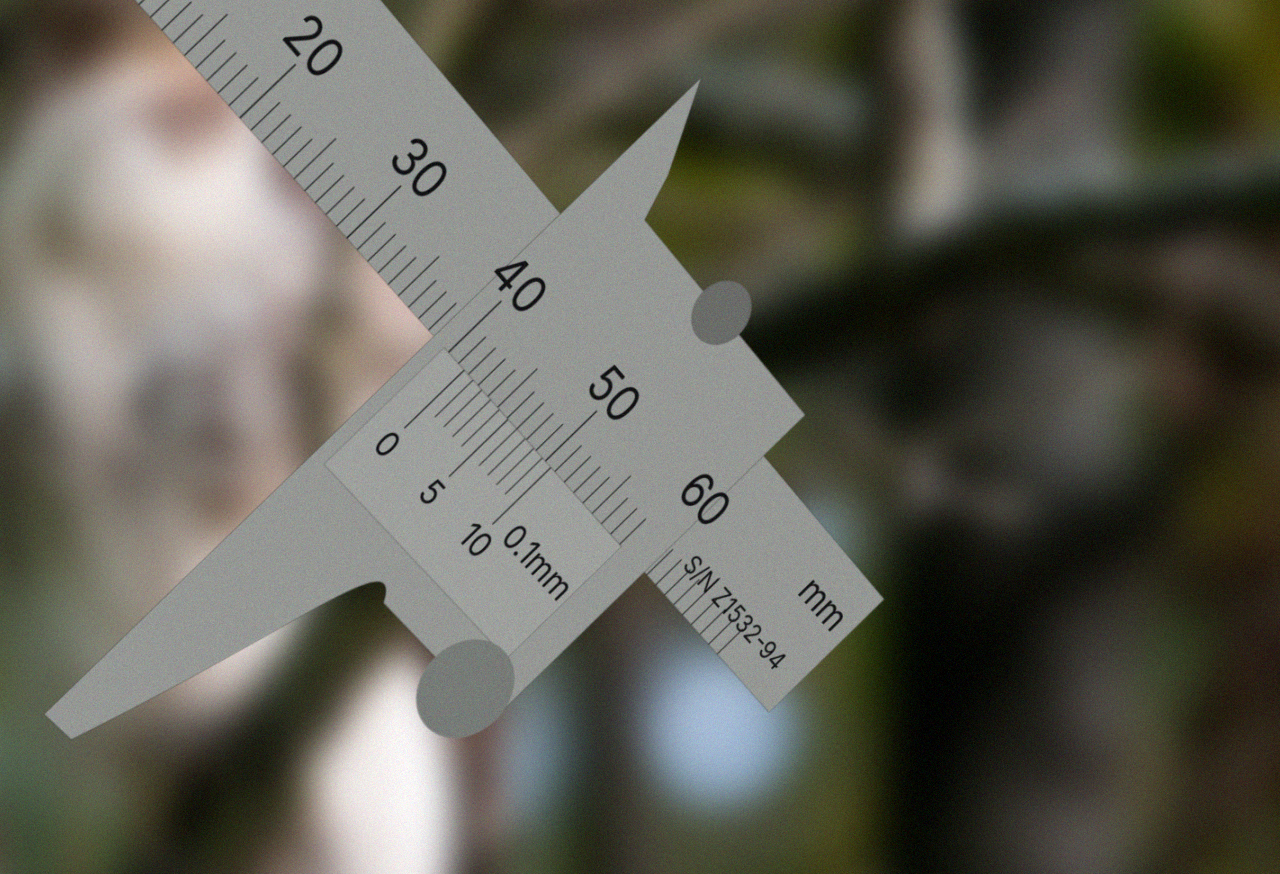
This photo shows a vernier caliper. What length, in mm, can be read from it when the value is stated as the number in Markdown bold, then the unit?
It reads **41.6** mm
